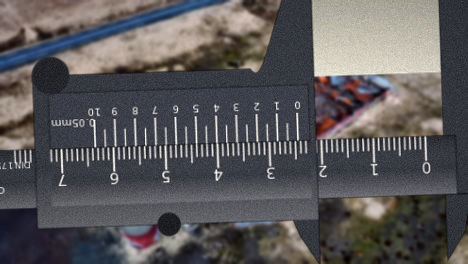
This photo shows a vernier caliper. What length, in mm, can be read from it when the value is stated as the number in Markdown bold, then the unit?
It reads **24.5** mm
